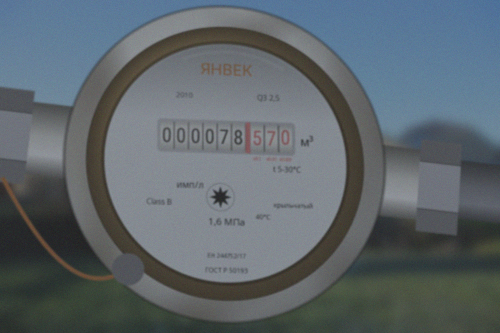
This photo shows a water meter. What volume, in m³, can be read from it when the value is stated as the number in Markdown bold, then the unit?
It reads **78.570** m³
